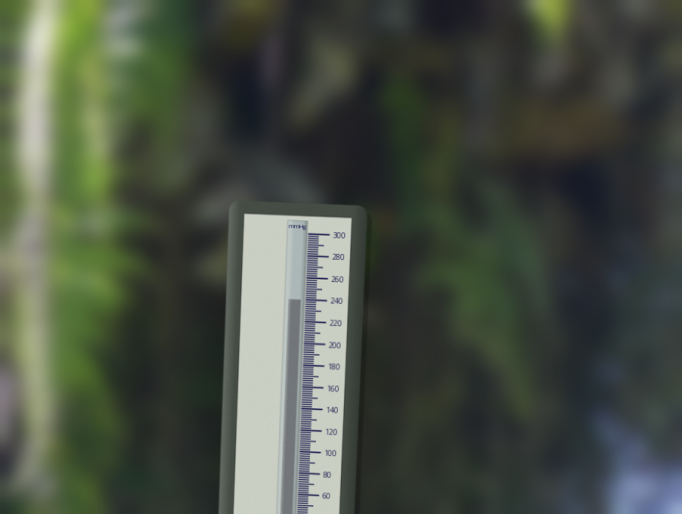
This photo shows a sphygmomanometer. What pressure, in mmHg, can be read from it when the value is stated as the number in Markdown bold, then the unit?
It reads **240** mmHg
